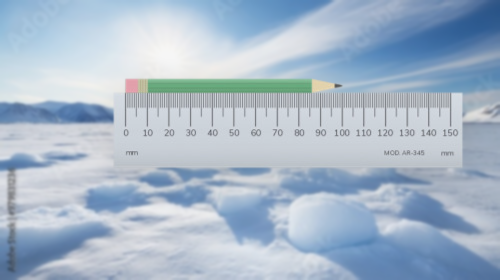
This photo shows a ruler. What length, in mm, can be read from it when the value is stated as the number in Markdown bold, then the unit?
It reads **100** mm
